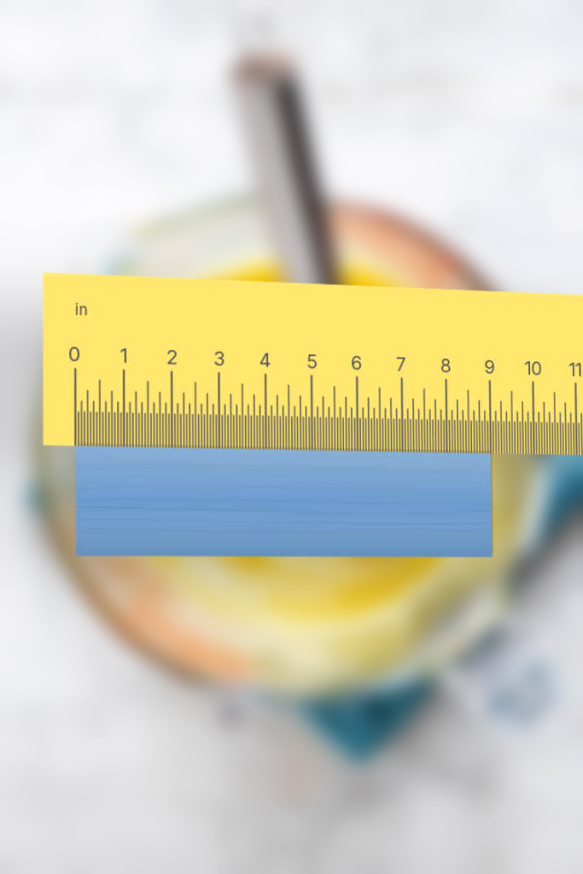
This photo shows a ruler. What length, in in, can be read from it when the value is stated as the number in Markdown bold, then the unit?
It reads **9** in
